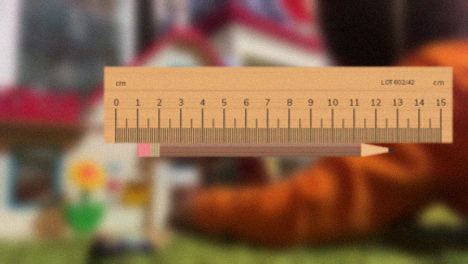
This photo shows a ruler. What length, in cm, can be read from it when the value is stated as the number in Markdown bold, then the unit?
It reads **12** cm
